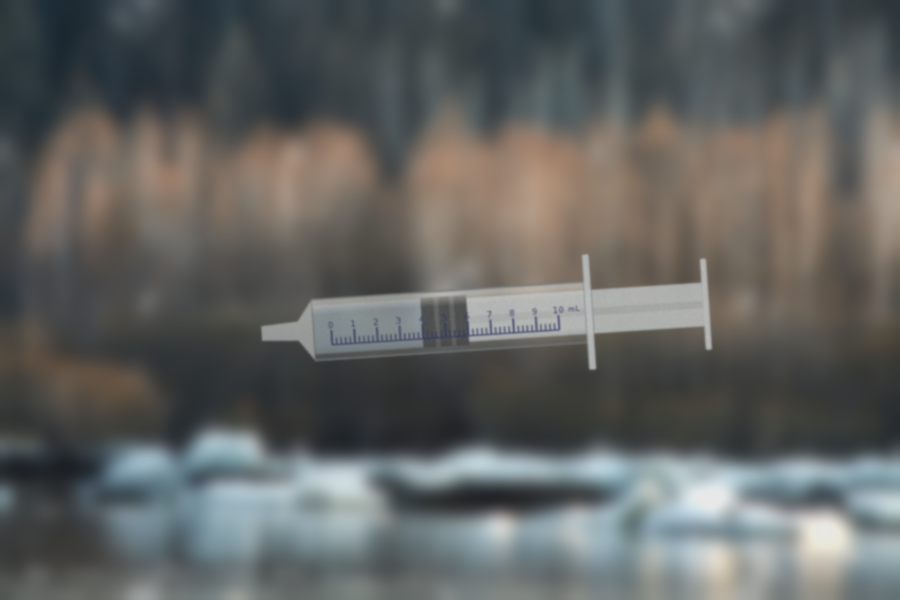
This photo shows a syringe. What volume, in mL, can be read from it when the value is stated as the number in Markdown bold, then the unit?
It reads **4** mL
